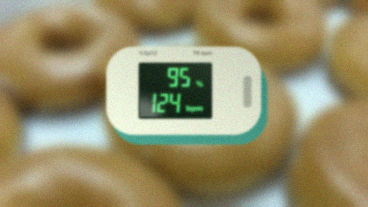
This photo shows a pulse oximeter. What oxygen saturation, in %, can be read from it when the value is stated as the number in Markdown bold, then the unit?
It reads **95** %
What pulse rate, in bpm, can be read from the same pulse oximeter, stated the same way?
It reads **124** bpm
